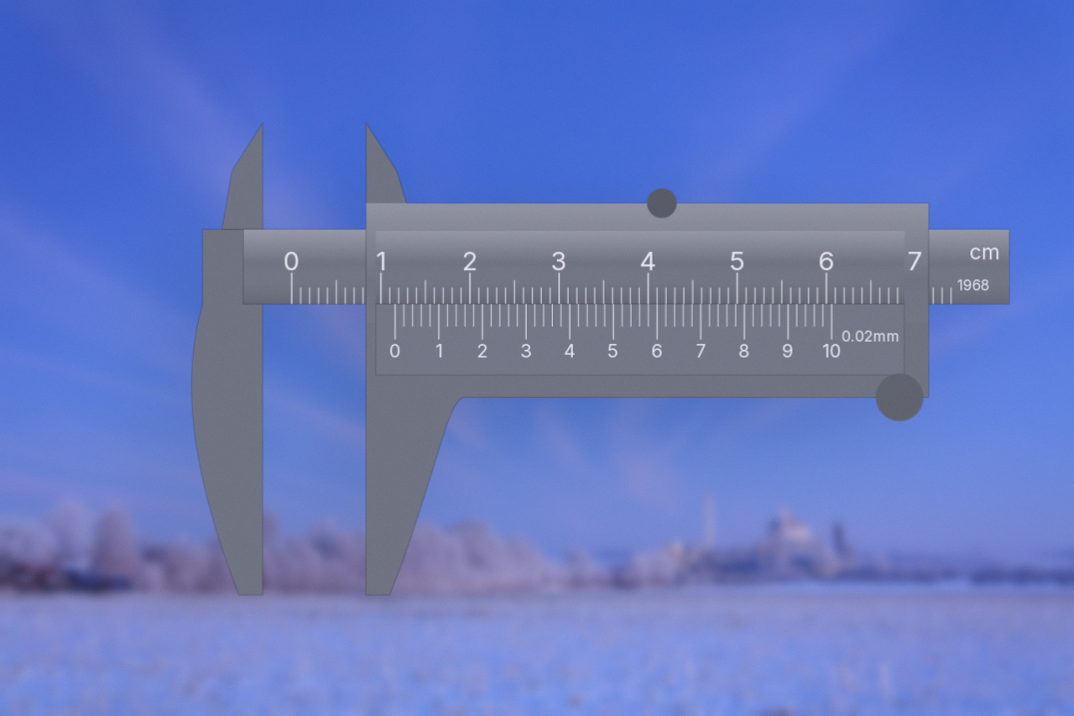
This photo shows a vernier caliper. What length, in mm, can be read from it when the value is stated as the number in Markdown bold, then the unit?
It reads **11.6** mm
